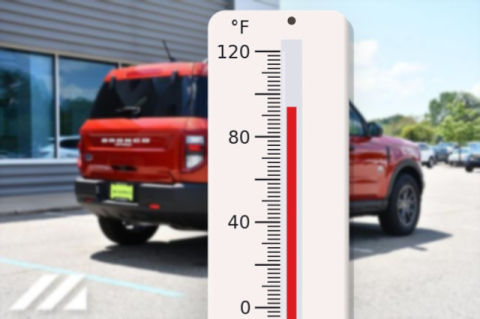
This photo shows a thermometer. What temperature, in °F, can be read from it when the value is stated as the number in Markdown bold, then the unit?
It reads **94** °F
